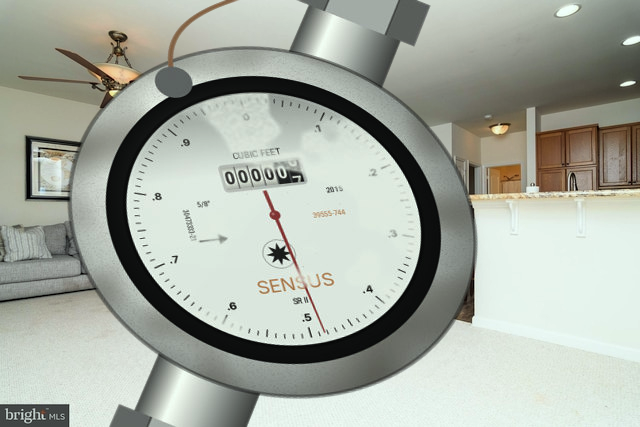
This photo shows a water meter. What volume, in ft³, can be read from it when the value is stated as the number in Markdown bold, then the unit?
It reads **6.48** ft³
